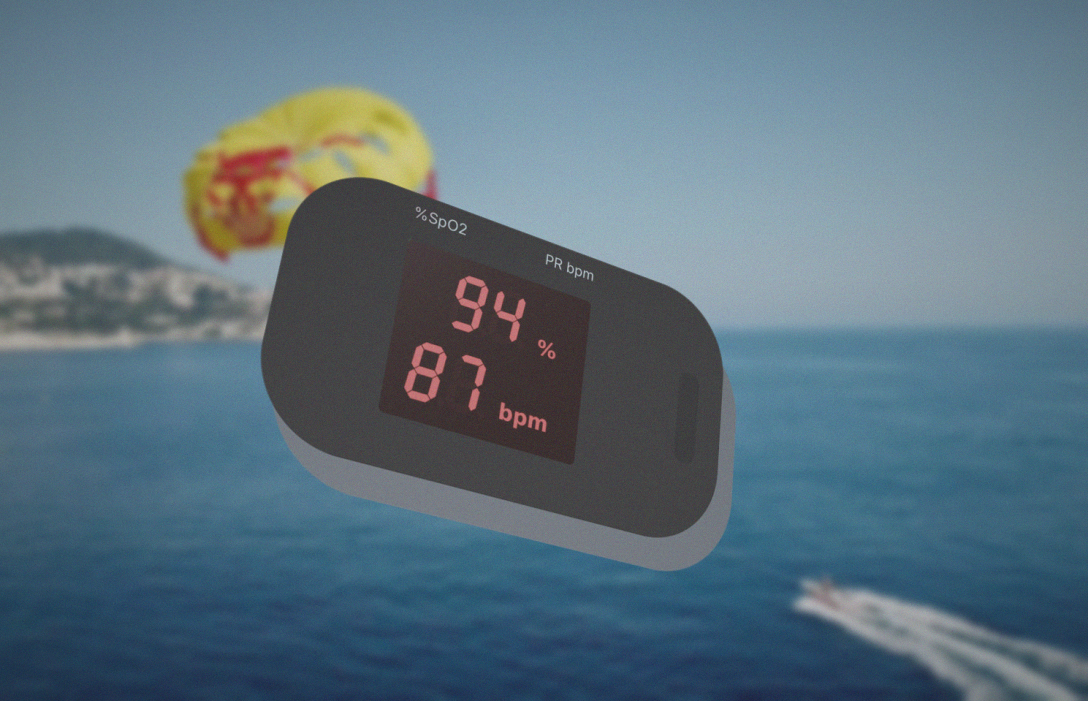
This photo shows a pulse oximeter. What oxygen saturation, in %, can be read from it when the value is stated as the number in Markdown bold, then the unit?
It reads **94** %
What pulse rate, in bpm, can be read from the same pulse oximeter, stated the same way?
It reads **87** bpm
